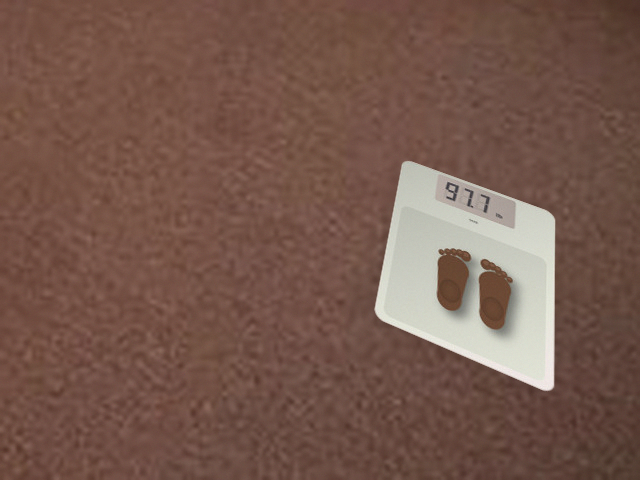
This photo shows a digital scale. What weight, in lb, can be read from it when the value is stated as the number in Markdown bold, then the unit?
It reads **97.7** lb
